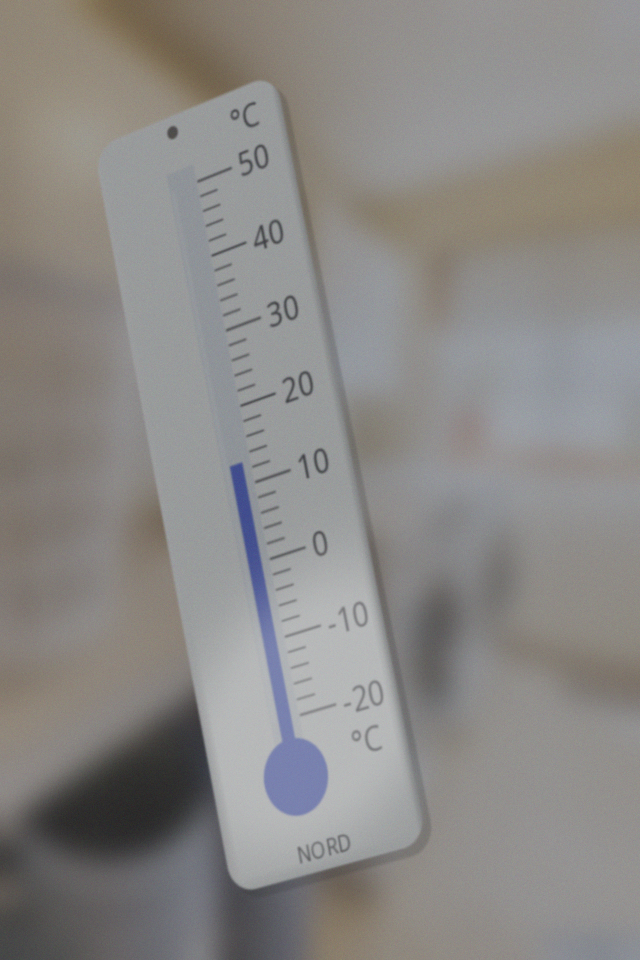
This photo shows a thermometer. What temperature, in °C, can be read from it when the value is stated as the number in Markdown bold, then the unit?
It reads **13** °C
